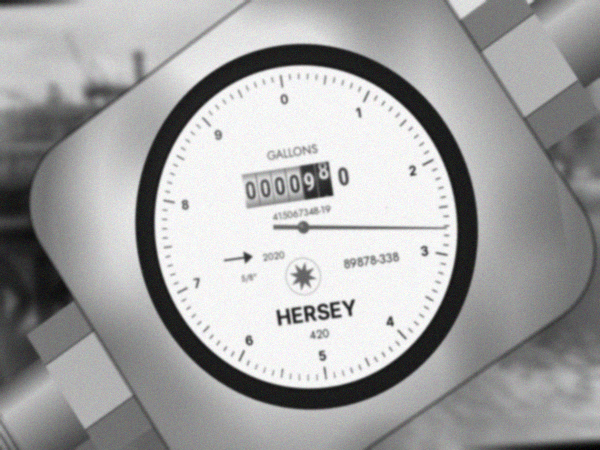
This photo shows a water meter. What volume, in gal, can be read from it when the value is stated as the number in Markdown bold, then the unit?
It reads **982.7** gal
